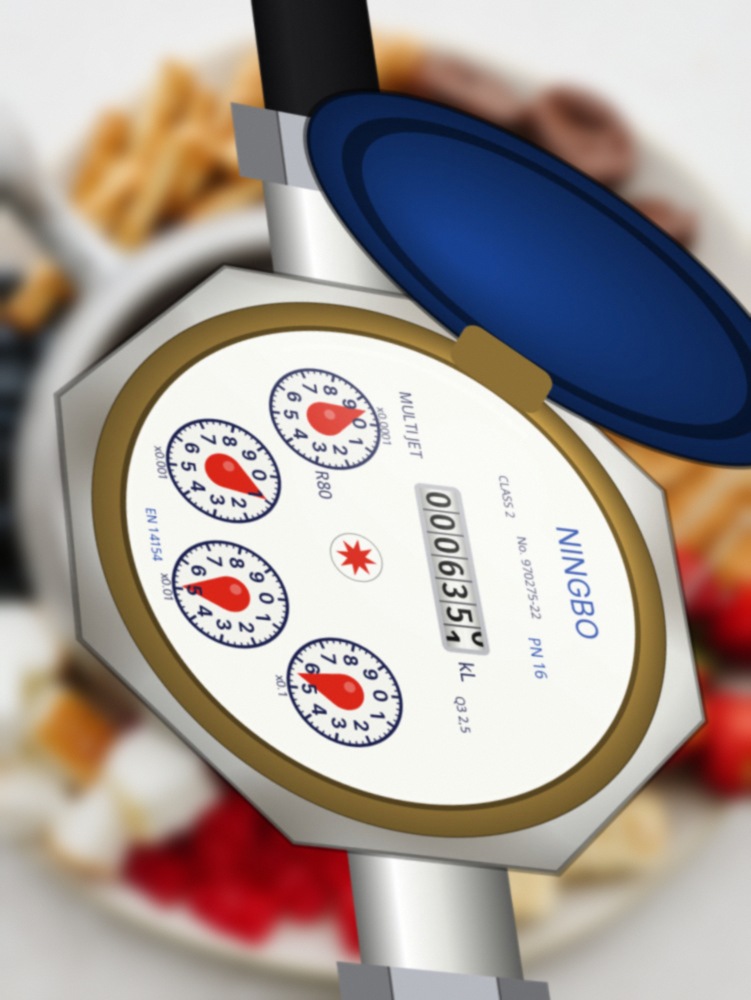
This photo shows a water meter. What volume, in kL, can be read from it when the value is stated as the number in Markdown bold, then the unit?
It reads **6350.5509** kL
